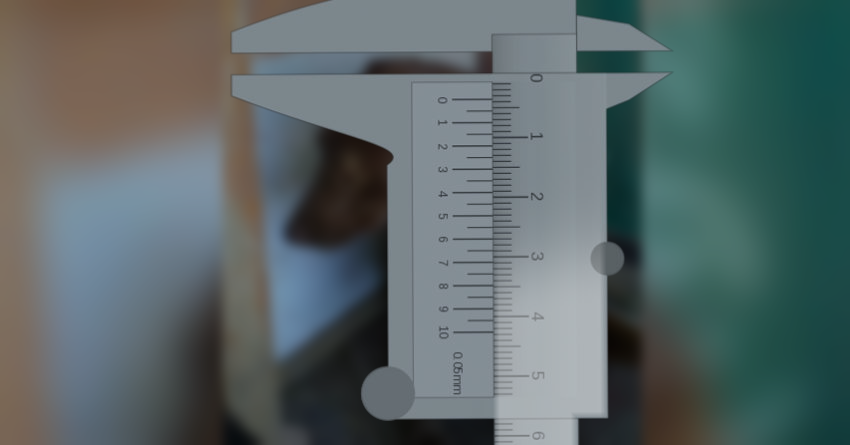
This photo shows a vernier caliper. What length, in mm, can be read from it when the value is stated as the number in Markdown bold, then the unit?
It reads **3.6** mm
